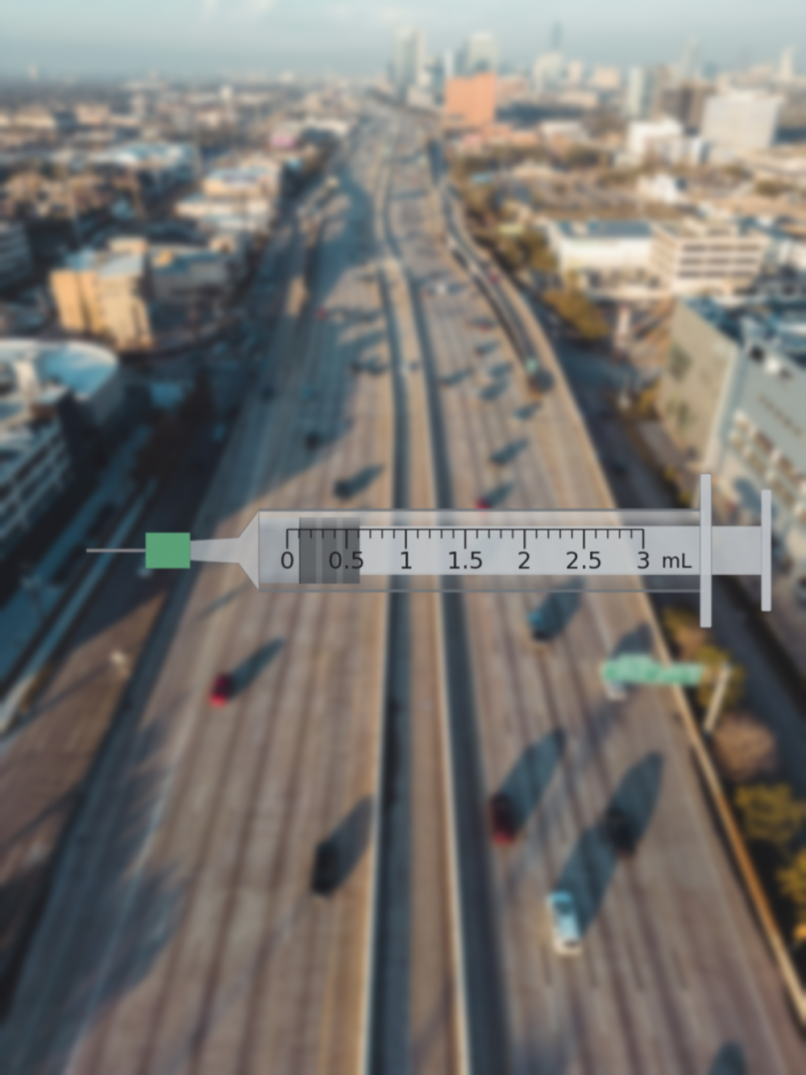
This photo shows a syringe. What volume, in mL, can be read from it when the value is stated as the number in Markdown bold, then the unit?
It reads **0.1** mL
